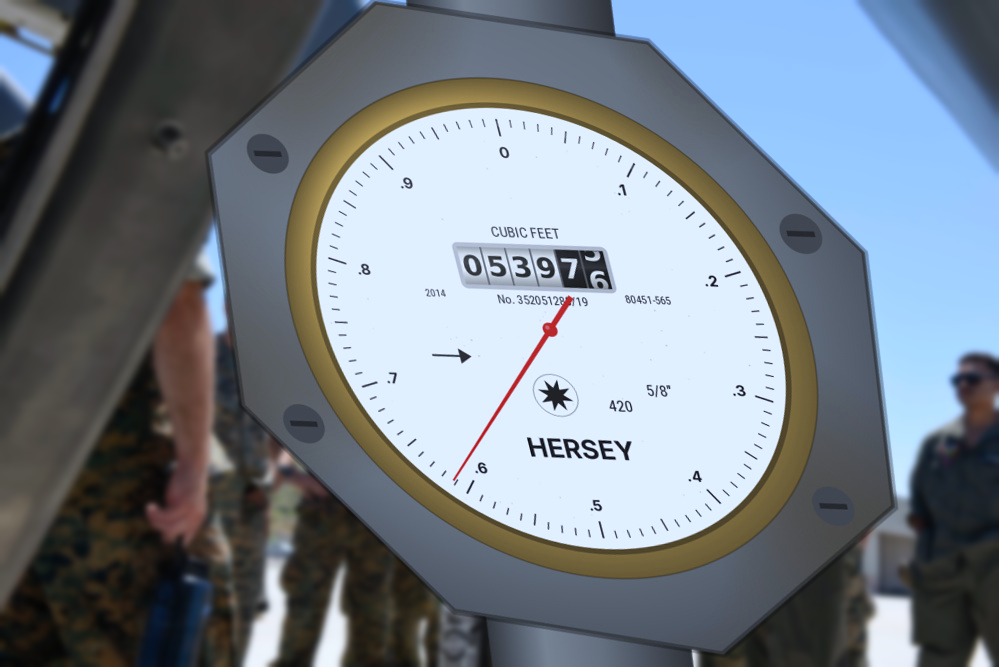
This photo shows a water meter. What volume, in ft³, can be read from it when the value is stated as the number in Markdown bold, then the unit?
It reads **53975.61** ft³
